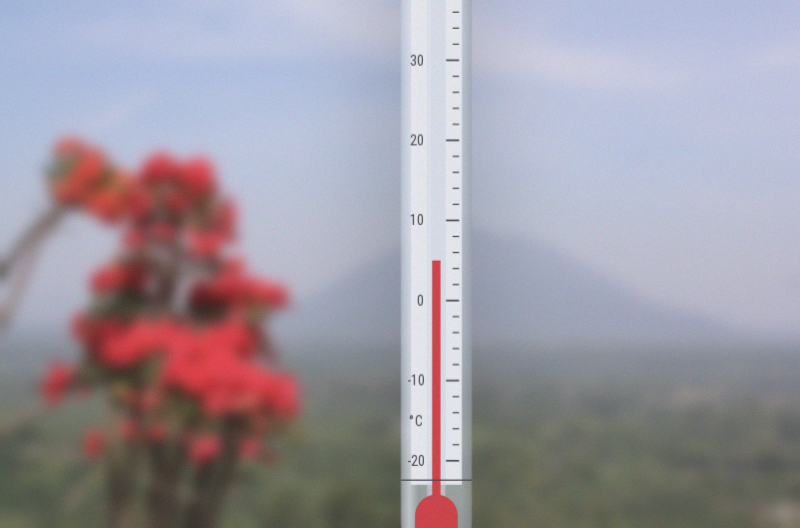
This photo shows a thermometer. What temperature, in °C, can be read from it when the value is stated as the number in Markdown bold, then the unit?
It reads **5** °C
